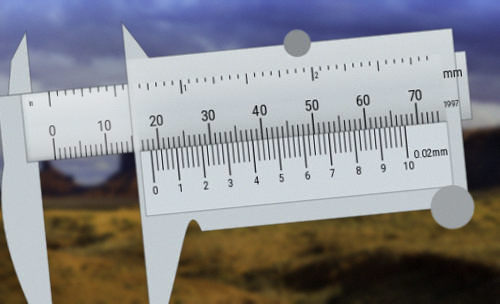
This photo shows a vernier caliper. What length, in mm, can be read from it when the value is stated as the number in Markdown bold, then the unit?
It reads **18.5** mm
